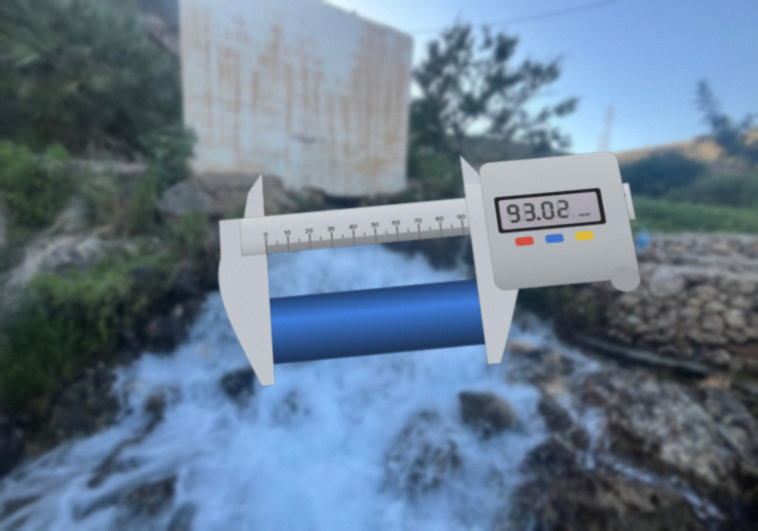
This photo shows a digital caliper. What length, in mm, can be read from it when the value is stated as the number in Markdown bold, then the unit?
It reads **93.02** mm
